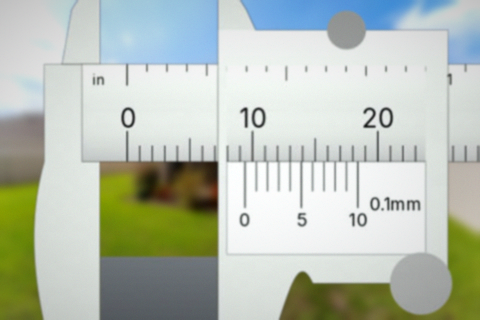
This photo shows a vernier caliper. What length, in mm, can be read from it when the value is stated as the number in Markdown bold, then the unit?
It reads **9.4** mm
